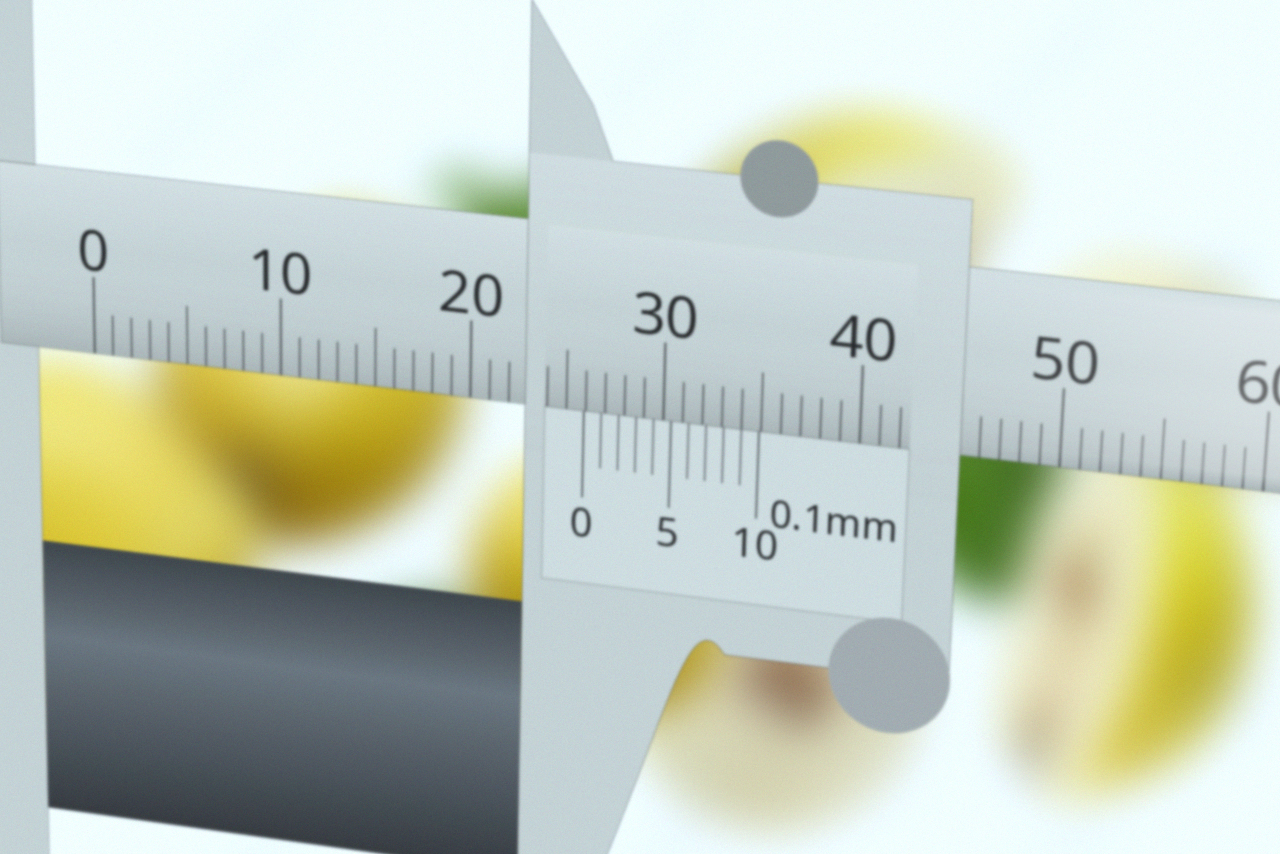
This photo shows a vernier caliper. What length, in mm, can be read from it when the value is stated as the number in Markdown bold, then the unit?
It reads **25.9** mm
